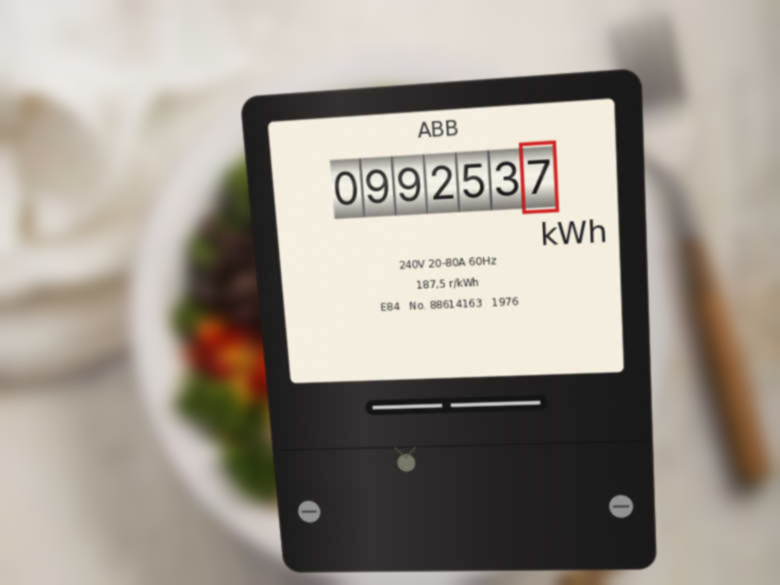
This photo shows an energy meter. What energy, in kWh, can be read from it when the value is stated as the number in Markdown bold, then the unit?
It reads **99253.7** kWh
